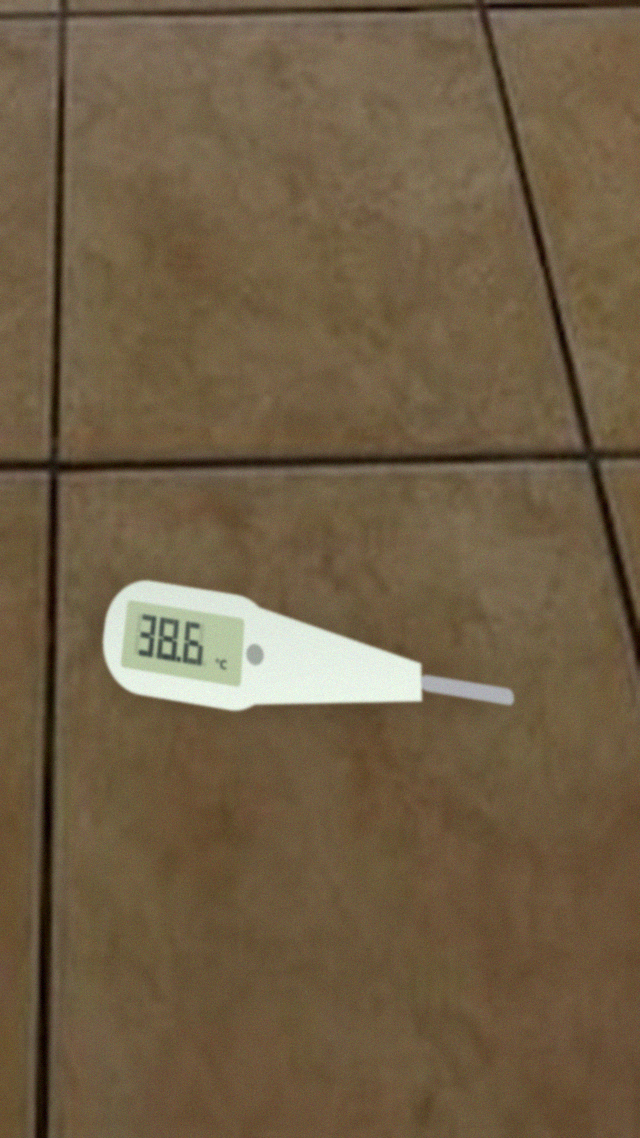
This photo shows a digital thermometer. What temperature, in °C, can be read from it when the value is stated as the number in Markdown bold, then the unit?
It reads **38.6** °C
